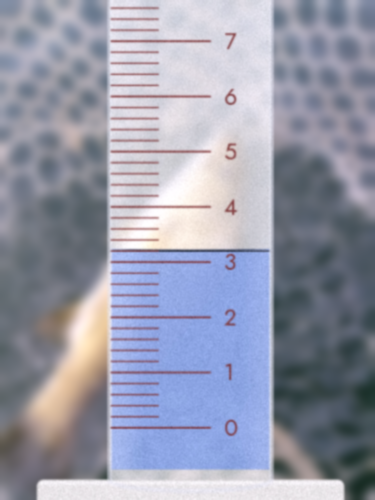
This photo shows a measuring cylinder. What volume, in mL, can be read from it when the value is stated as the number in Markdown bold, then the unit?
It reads **3.2** mL
